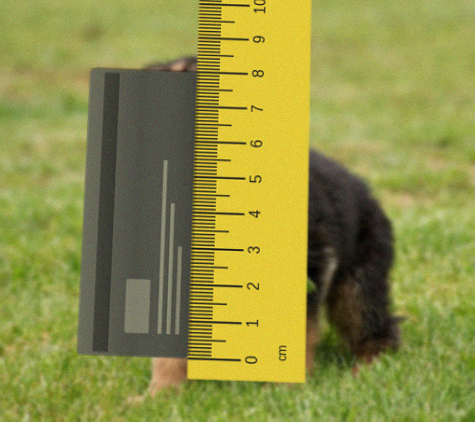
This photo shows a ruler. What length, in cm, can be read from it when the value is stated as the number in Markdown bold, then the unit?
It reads **8** cm
